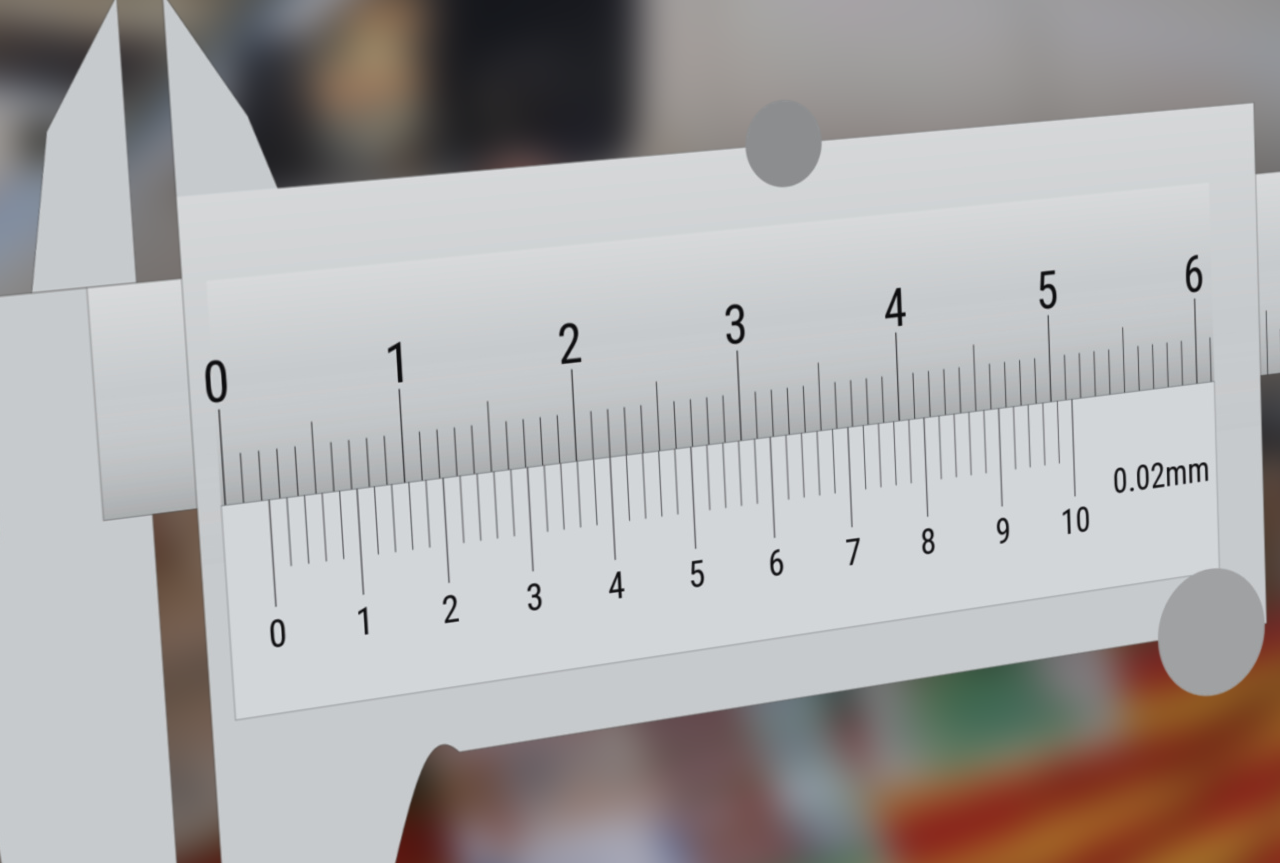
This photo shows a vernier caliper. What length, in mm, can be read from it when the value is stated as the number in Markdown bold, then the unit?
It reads **2.4** mm
